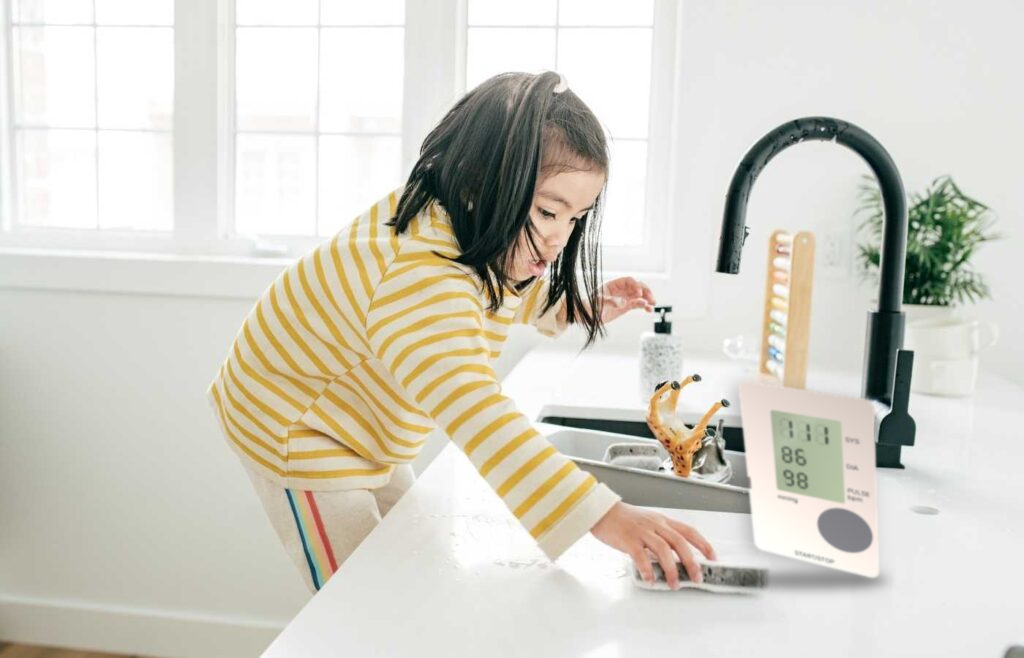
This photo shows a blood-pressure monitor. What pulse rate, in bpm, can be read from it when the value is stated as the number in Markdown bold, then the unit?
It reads **98** bpm
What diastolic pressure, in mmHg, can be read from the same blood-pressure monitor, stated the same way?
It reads **86** mmHg
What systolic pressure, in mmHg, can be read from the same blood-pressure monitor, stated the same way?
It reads **111** mmHg
